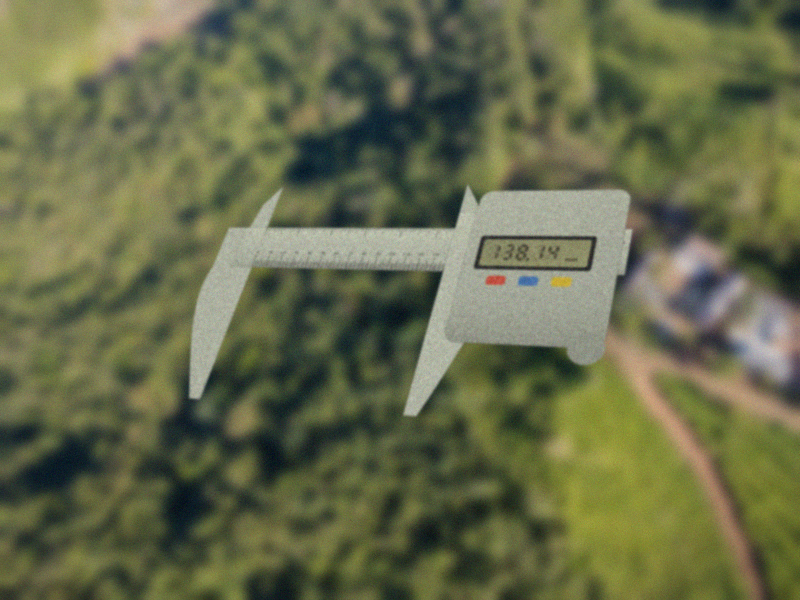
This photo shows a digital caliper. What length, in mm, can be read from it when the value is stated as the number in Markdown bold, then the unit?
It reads **138.14** mm
